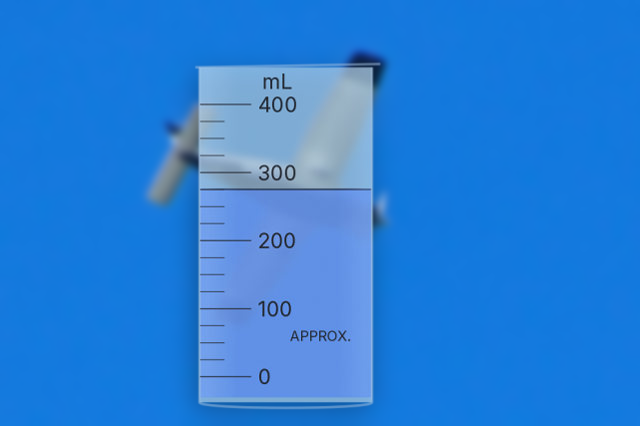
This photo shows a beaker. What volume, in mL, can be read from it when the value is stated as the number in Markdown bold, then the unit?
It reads **275** mL
